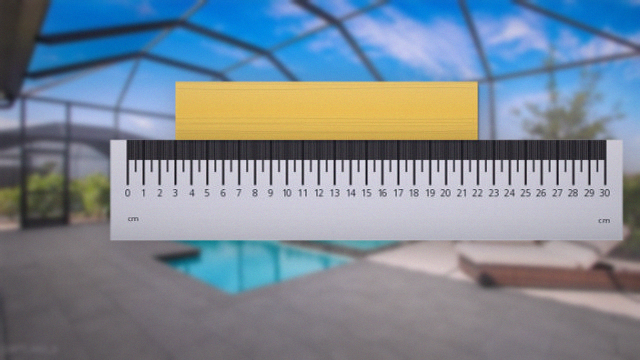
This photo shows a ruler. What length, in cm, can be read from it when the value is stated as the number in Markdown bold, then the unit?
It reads **19** cm
